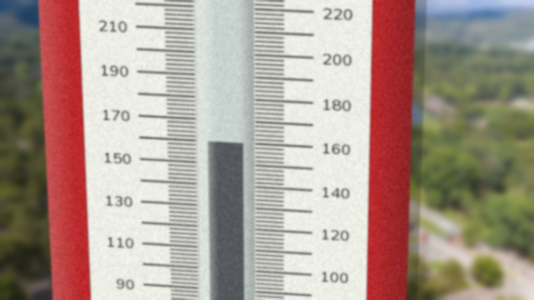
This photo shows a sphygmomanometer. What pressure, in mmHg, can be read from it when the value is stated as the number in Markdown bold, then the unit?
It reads **160** mmHg
